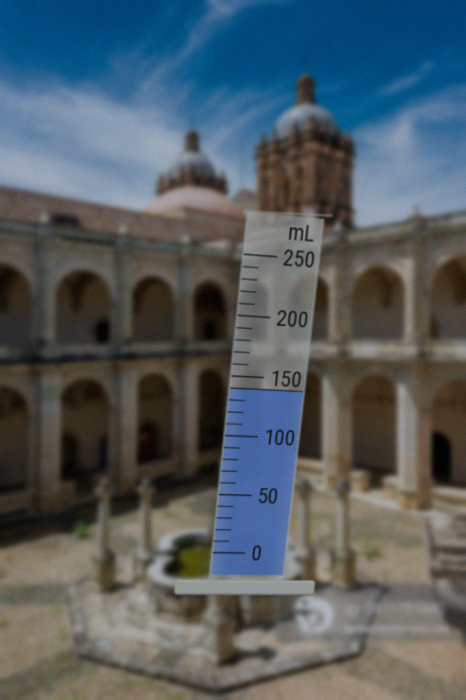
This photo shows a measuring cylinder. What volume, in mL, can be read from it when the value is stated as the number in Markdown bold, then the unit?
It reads **140** mL
